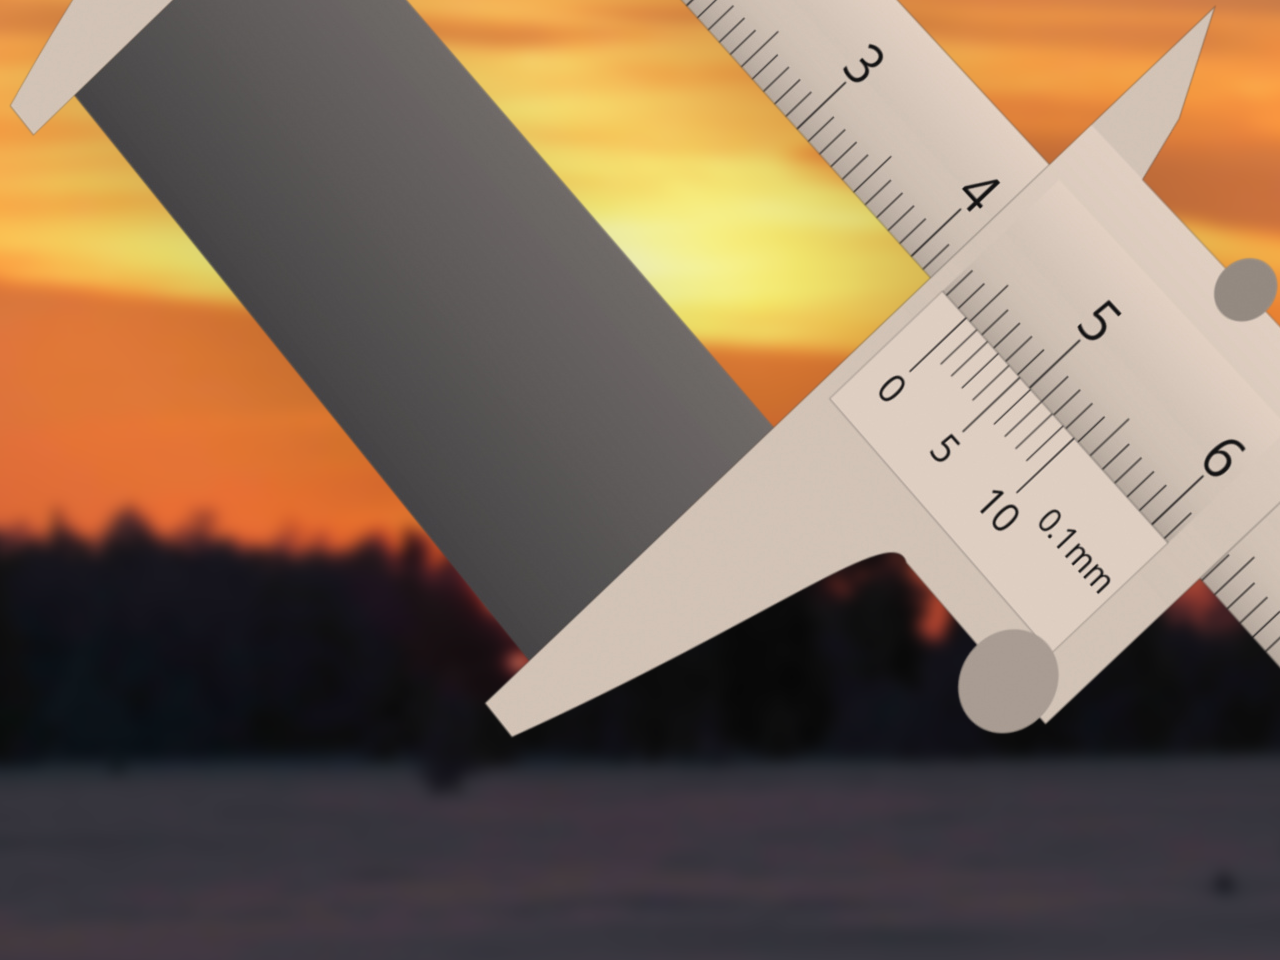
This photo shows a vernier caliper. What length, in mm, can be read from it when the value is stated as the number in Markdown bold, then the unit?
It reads **44.7** mm
